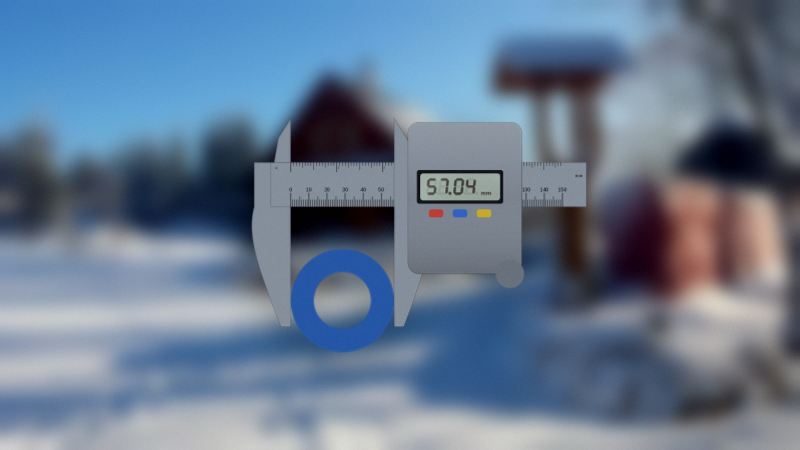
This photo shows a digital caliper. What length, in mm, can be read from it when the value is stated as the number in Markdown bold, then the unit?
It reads **57.04** mm
